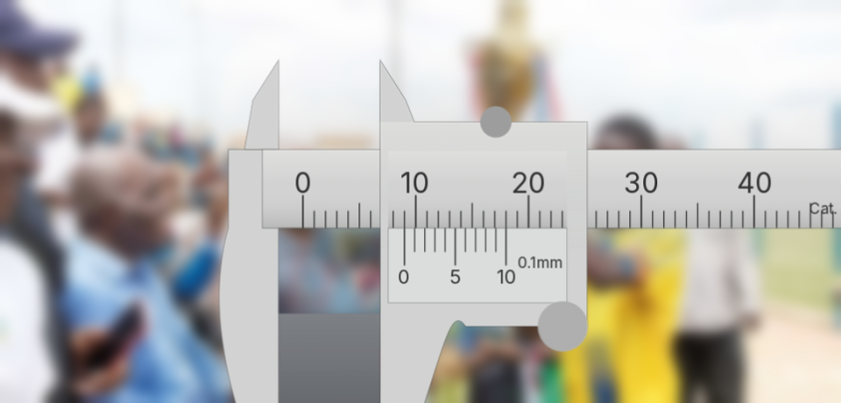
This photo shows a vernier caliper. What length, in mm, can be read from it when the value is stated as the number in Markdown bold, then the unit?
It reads **9.0** mm
